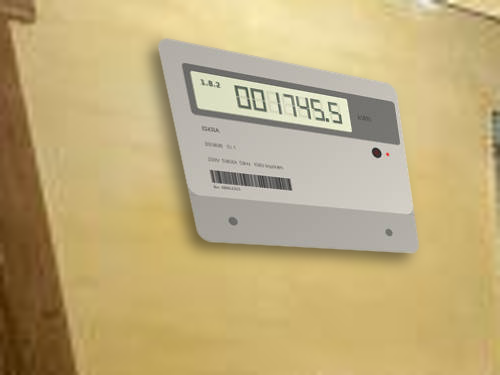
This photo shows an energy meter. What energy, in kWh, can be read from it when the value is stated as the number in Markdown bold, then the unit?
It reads **1745.5** kWh
